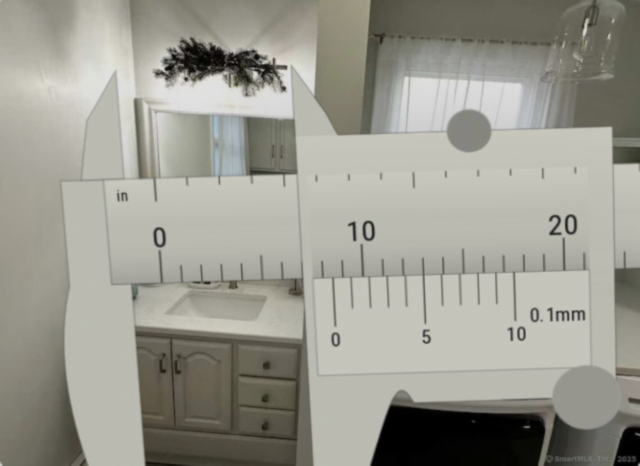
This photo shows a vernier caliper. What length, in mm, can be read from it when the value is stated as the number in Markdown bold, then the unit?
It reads **8.5** mm
